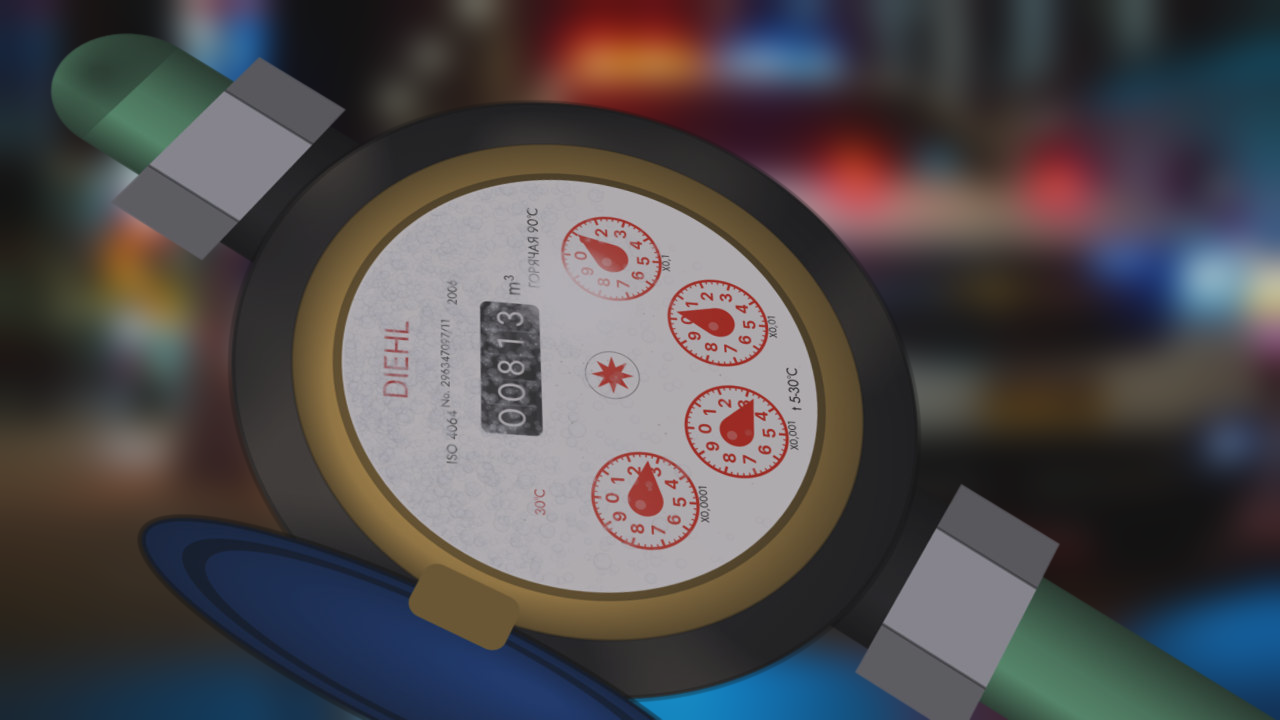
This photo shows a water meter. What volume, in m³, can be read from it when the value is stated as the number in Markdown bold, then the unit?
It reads **813.1032** m³
